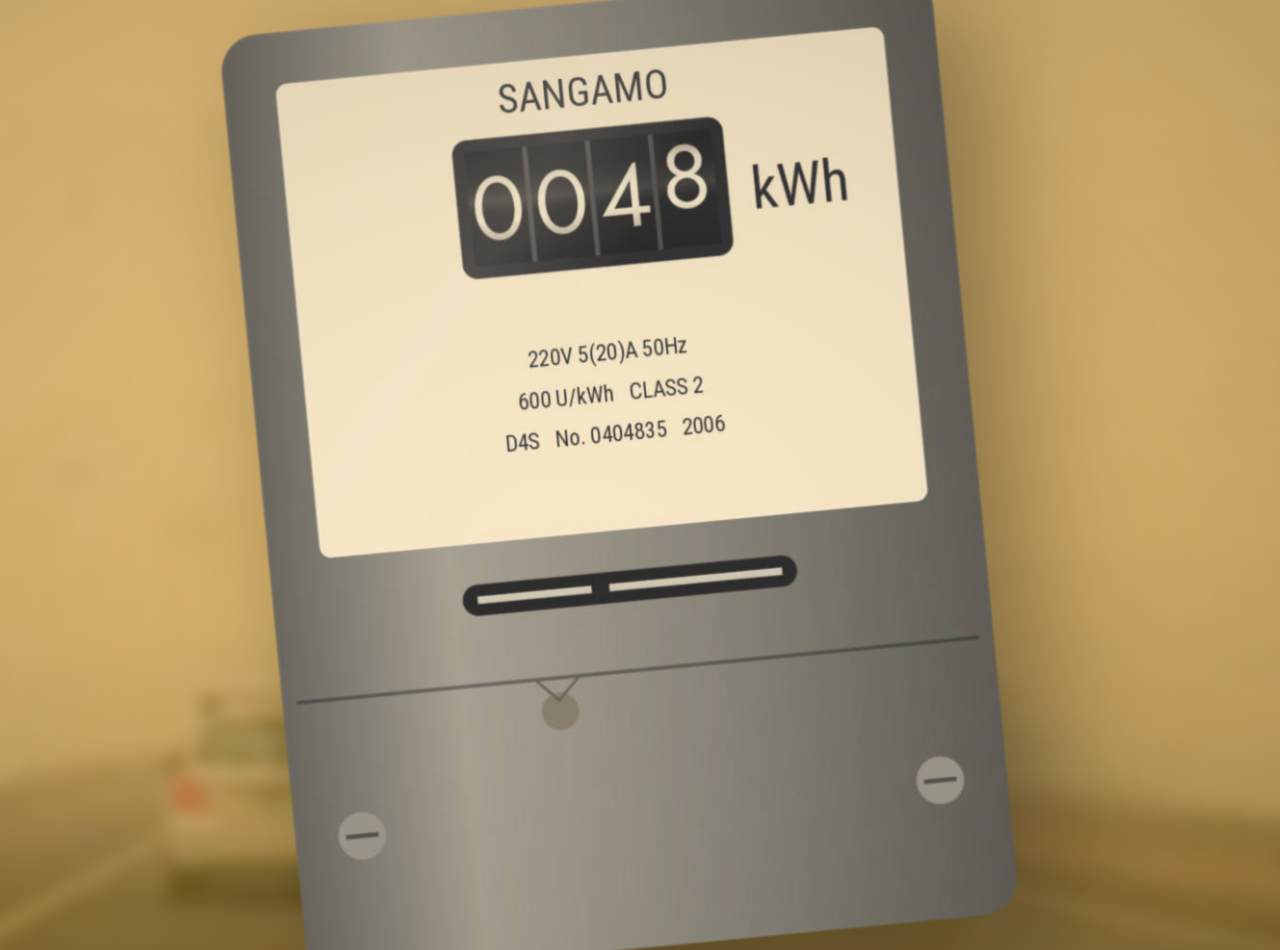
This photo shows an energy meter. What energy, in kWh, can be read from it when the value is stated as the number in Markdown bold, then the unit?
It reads **48** kWh
